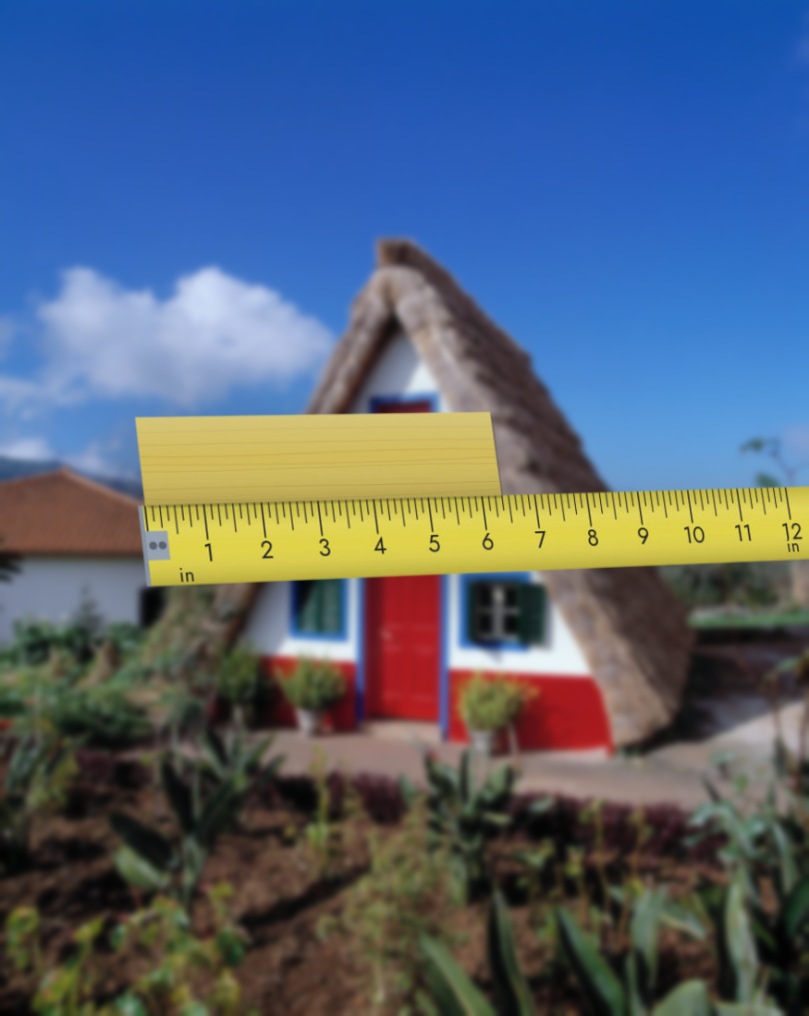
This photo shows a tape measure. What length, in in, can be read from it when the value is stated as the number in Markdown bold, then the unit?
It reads **6.375** in
